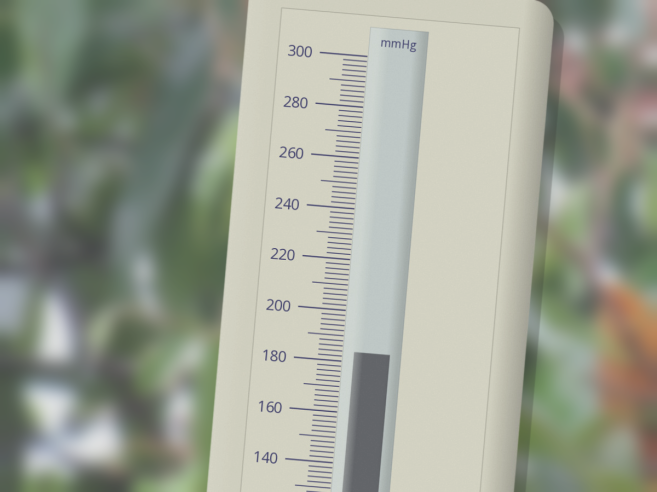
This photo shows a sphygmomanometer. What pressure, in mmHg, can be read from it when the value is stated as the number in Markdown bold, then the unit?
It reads **184** mmHg
